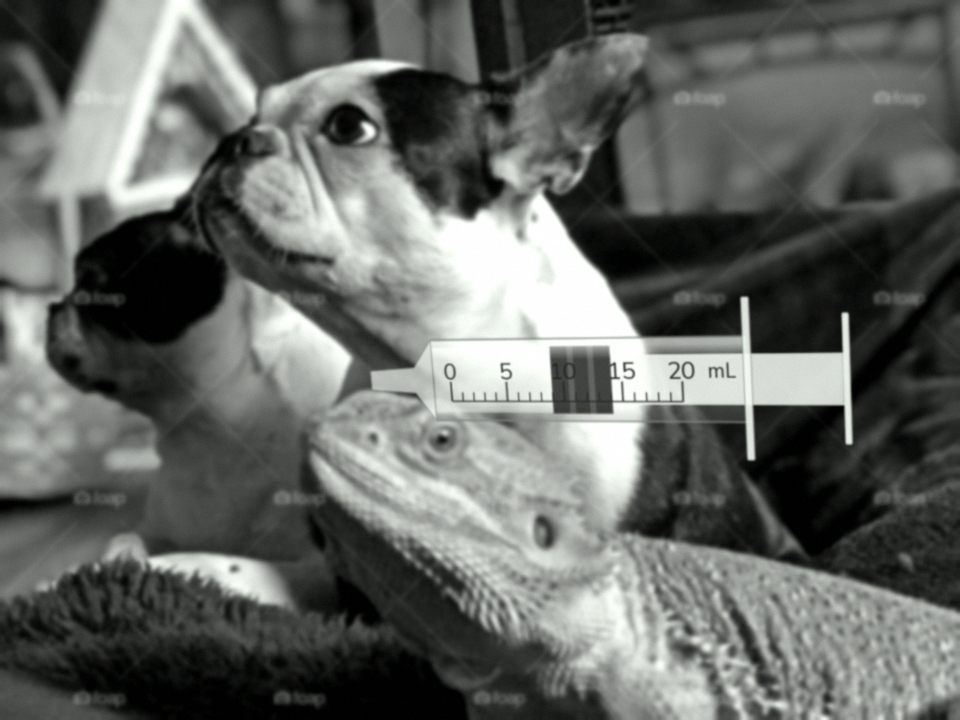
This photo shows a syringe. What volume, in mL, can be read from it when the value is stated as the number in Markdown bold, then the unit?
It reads **9** mL
